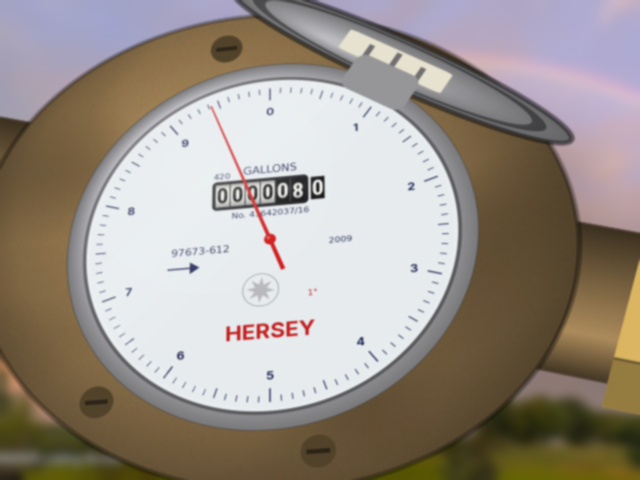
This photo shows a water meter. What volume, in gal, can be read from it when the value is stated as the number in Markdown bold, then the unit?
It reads **79.4** gal
